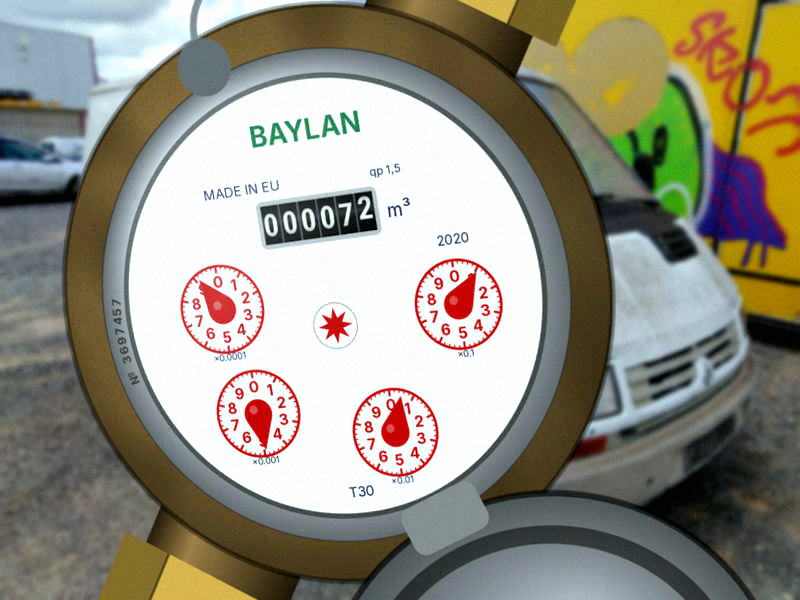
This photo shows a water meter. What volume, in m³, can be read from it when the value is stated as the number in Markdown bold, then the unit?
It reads **72.1049** m³
